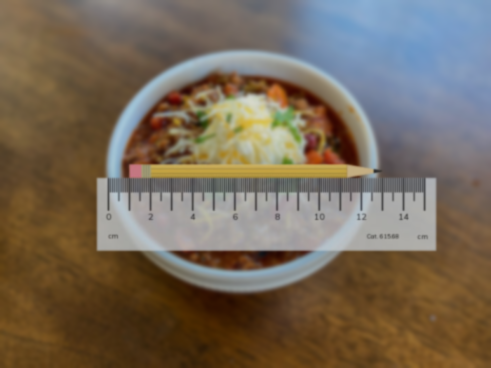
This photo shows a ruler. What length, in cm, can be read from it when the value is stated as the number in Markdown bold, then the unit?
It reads **12** cm
